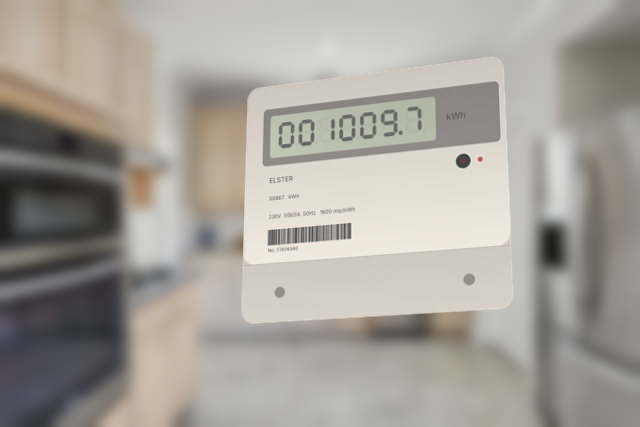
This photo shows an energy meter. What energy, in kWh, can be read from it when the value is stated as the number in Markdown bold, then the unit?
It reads **1009.7** kWh
